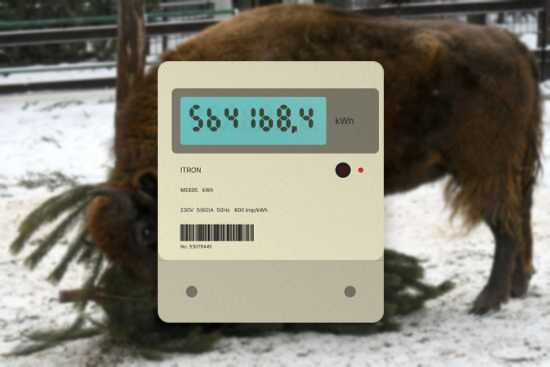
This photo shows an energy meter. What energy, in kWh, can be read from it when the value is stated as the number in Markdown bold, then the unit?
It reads **564168.4** kWh
